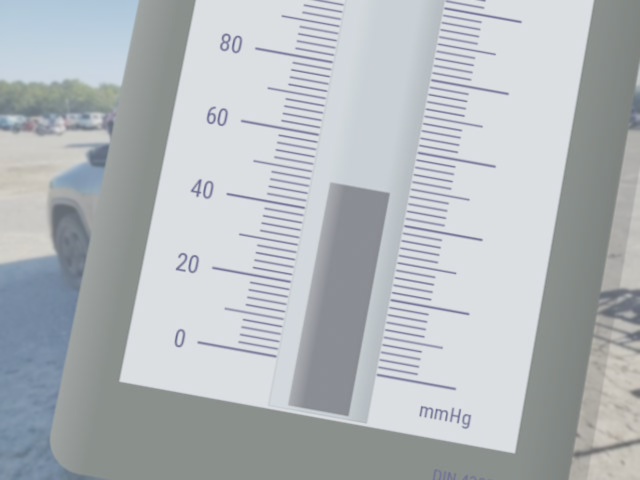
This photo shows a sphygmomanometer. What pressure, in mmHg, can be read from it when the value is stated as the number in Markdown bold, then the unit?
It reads **48** mmHg
